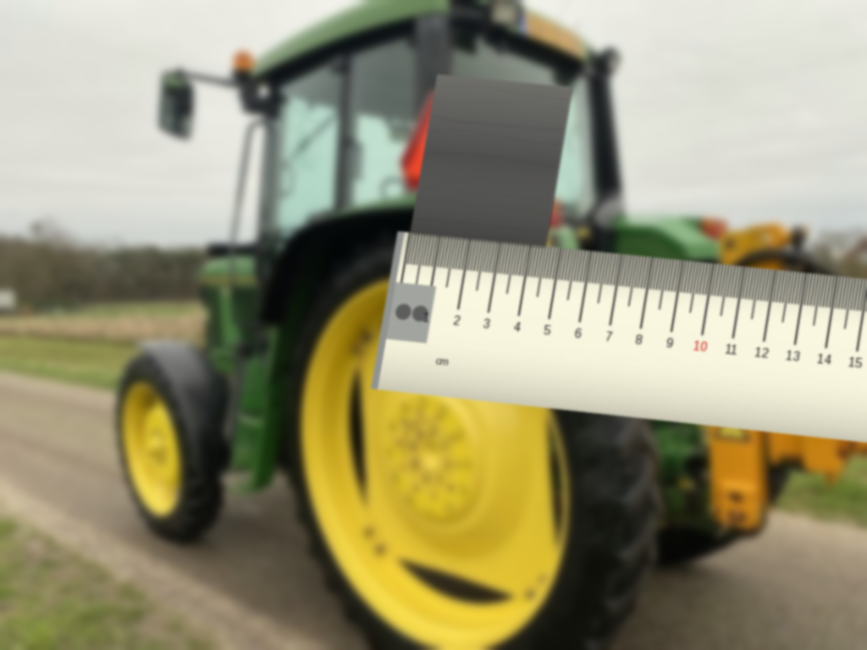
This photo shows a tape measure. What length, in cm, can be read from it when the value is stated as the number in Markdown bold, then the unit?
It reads **4.5** cm
